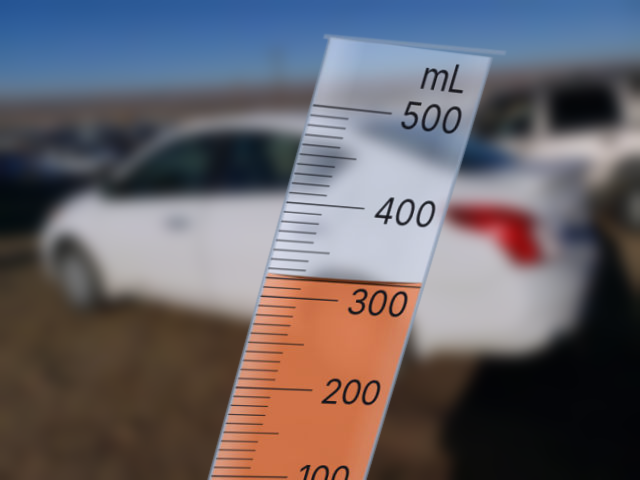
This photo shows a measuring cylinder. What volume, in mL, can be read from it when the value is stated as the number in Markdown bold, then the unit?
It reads **320** mL
